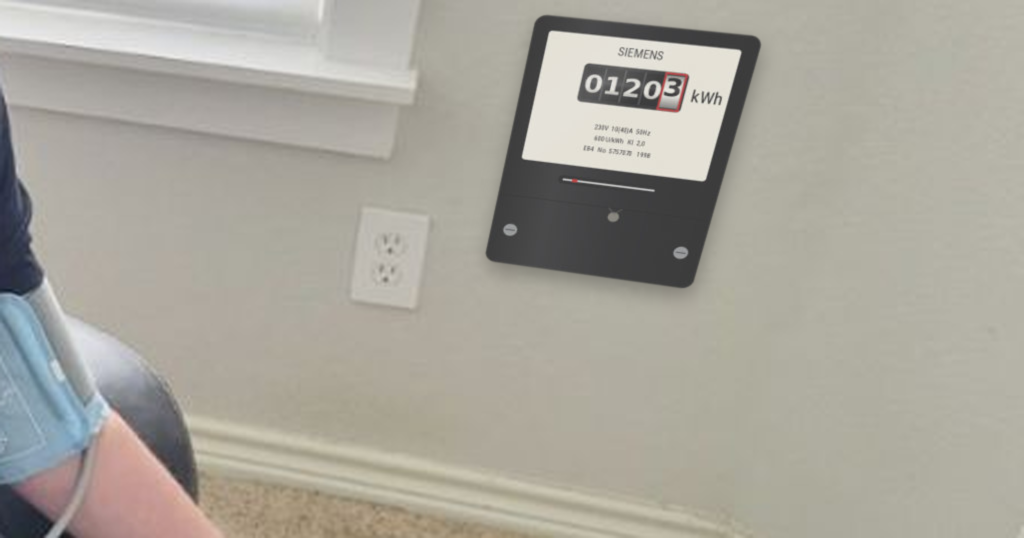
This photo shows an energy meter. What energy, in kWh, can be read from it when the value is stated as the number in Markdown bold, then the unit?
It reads **120.3** kWh
